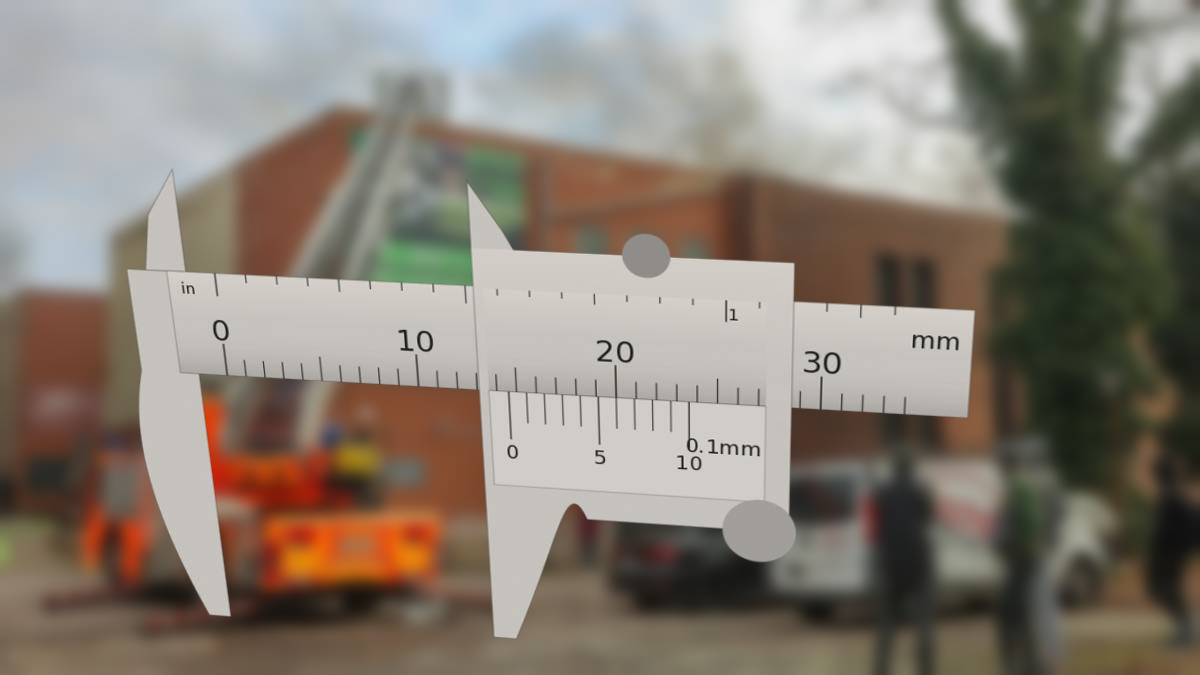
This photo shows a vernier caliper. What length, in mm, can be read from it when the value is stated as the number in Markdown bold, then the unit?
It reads **14.6** mm
